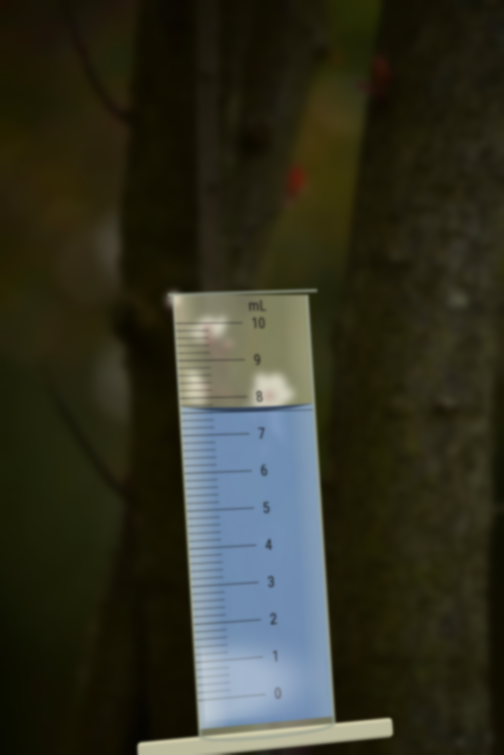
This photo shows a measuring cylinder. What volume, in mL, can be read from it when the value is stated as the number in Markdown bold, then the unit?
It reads **7.6** mL
